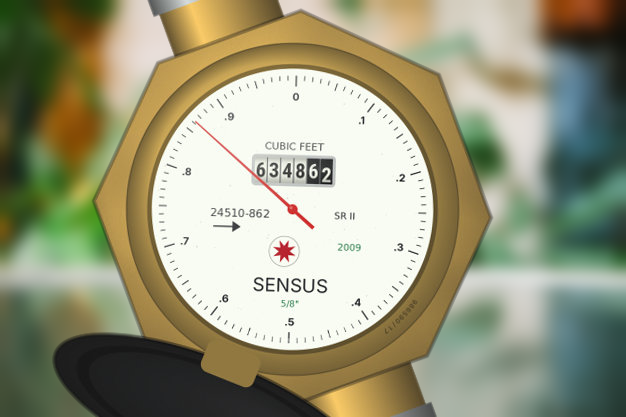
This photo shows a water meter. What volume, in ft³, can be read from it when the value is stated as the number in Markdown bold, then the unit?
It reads **634861.86** ft³
